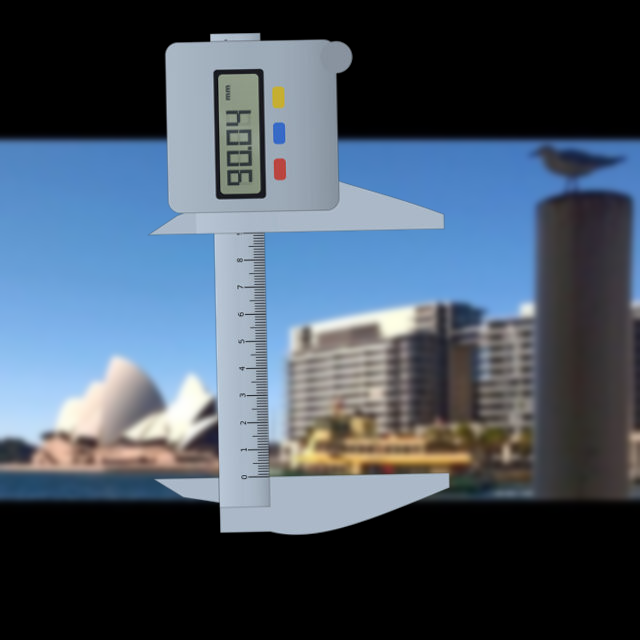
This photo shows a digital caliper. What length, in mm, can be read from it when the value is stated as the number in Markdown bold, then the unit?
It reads **90.04** mm
